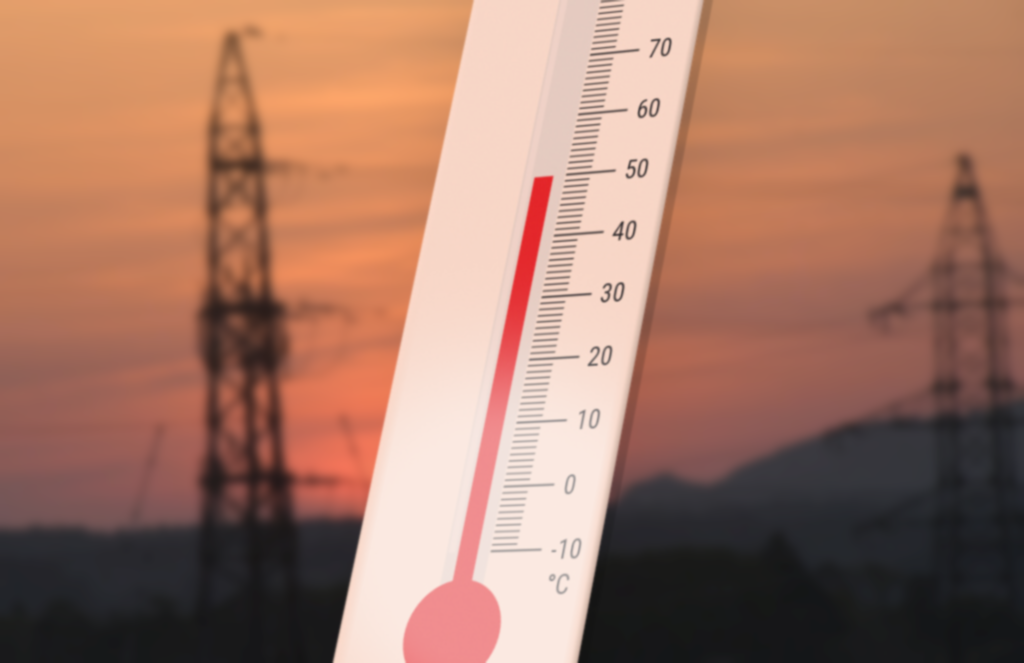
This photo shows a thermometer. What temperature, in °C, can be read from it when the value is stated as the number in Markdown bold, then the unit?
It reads **50** °C
